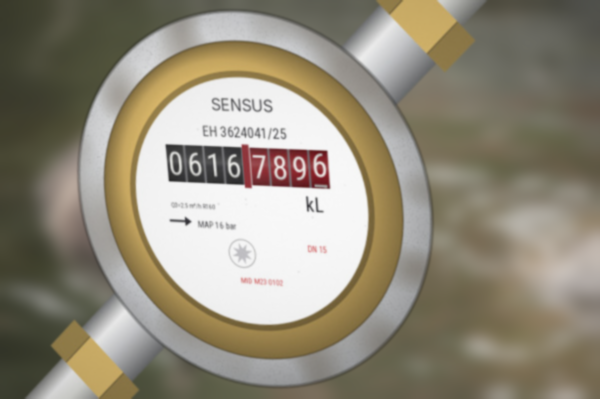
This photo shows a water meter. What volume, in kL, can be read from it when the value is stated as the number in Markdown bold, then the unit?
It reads **616.7896** kL
